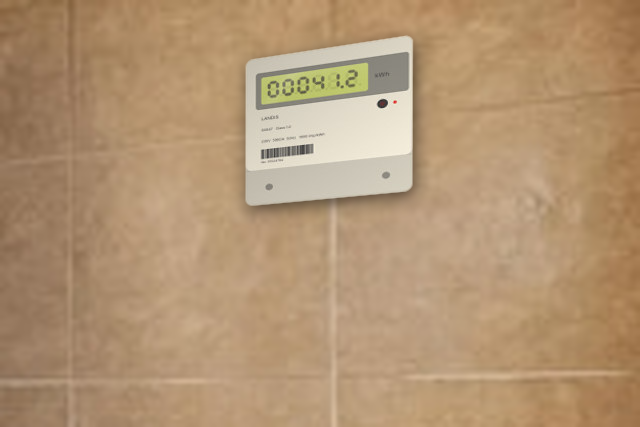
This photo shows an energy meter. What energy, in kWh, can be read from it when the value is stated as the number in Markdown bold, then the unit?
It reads **41.2** kWh
